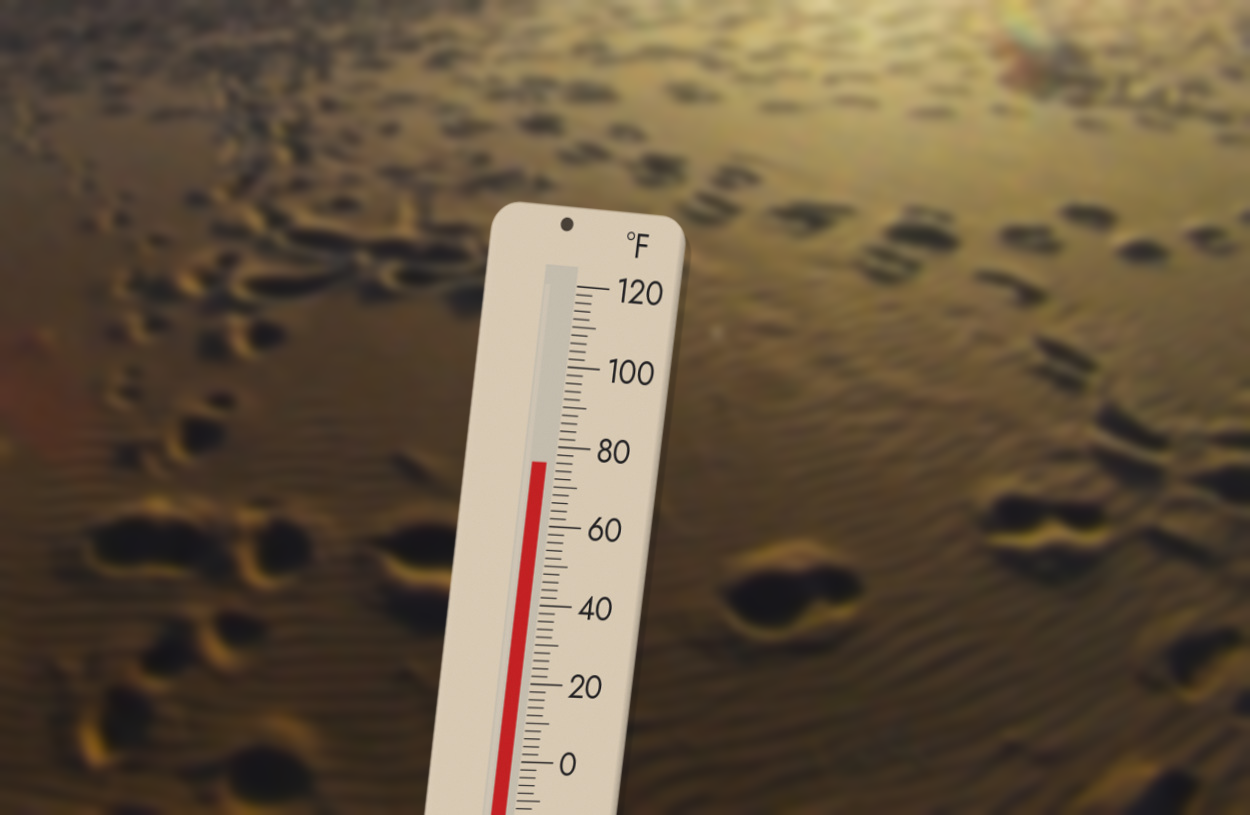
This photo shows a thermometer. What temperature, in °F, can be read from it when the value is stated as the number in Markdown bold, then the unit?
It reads **76** °F
